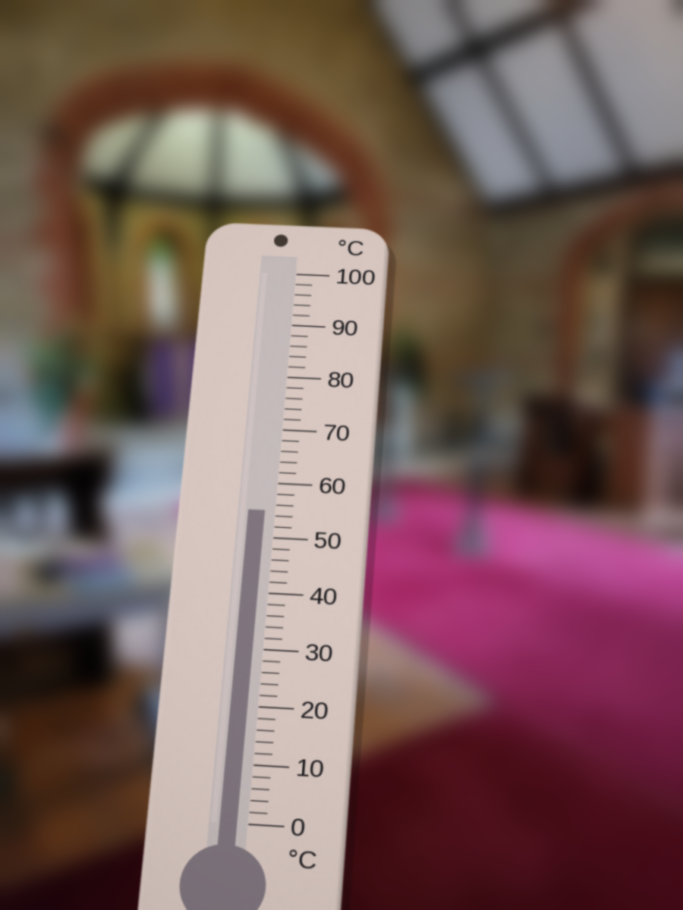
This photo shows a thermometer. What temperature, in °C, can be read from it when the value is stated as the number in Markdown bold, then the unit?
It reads **55** °C
